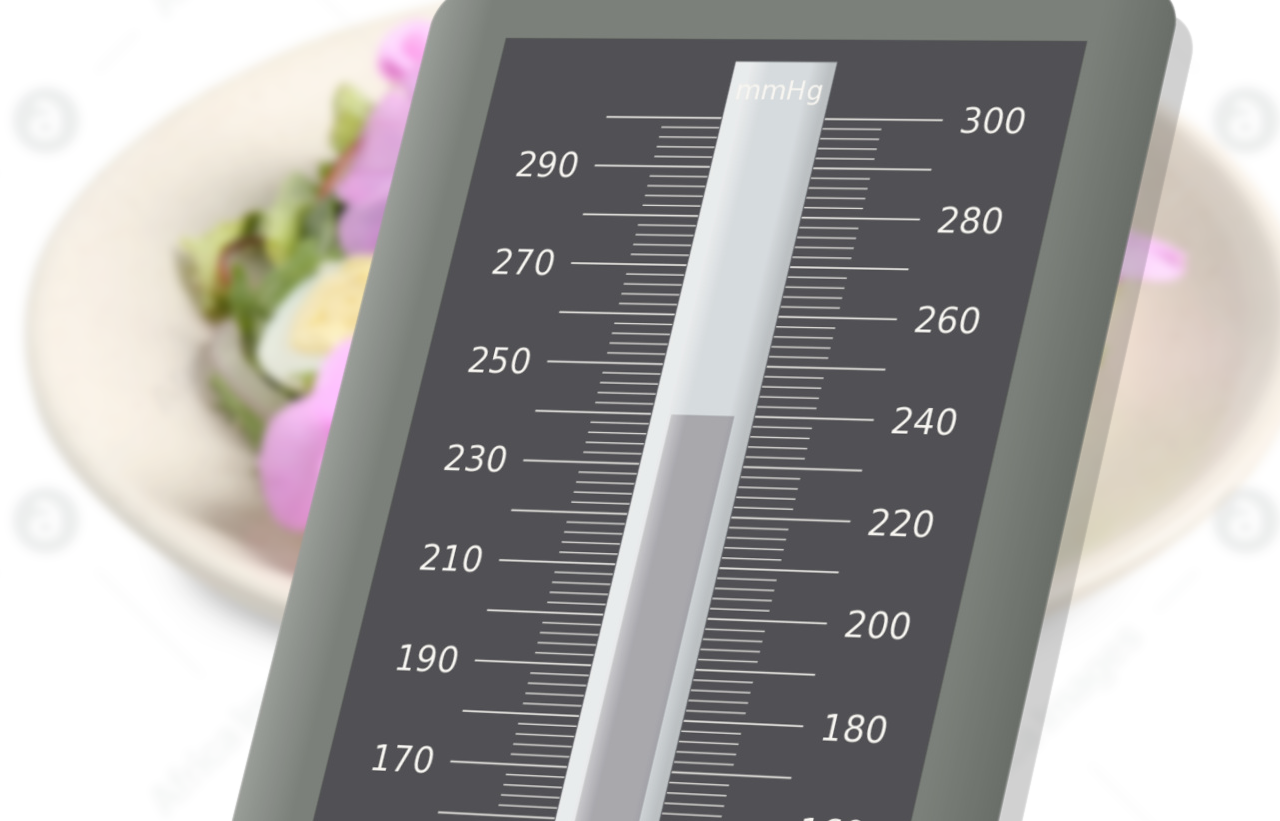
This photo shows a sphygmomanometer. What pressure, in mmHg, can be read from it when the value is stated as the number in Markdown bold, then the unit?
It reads **240** mmHg
